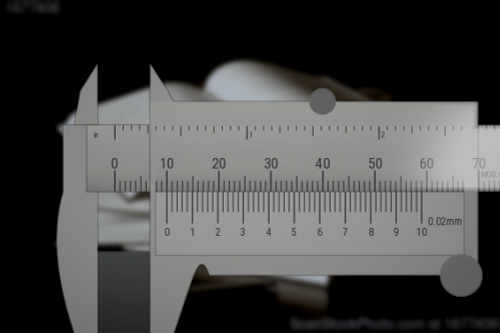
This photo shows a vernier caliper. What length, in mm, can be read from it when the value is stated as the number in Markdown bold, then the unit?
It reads **10.0** mm
